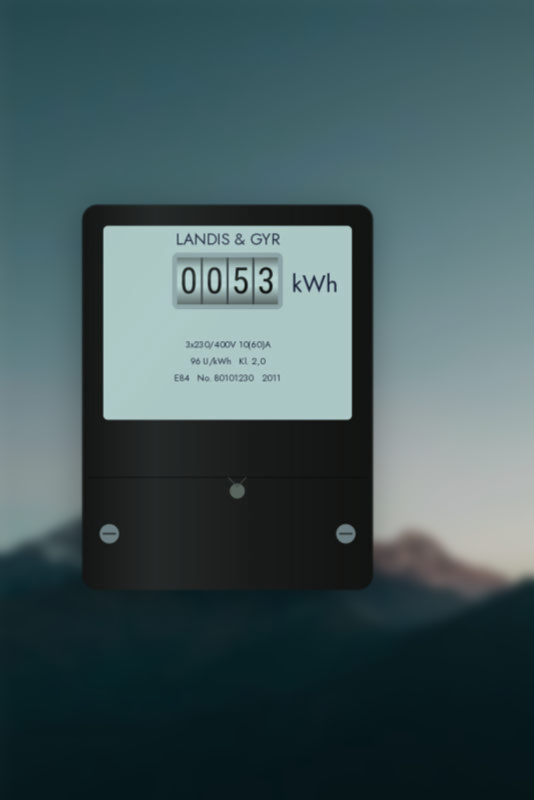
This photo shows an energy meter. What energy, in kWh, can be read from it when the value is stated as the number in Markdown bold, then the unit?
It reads **53** kWh
